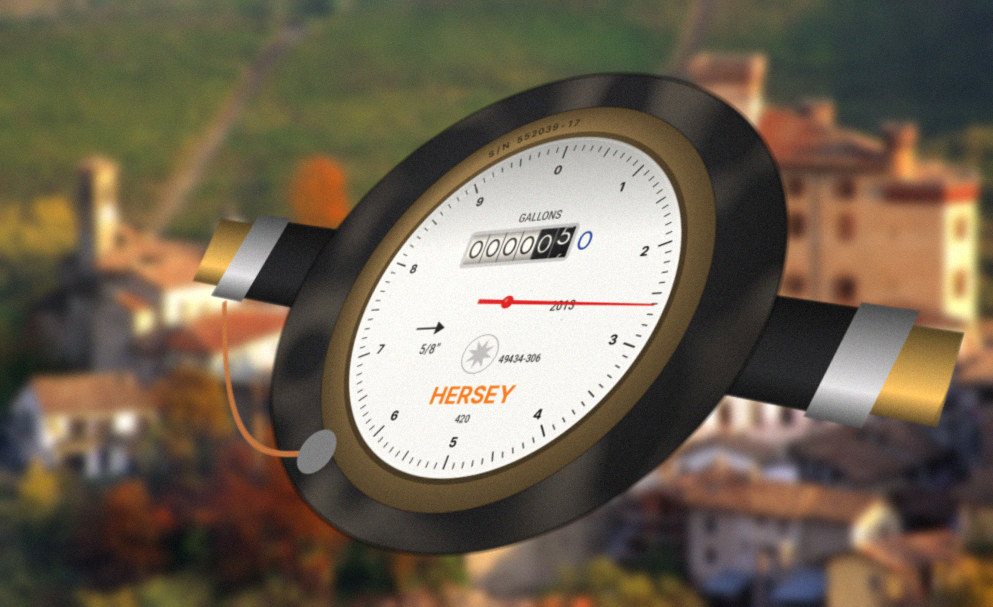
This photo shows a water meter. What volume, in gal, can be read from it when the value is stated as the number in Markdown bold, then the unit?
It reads **52.6** gal
